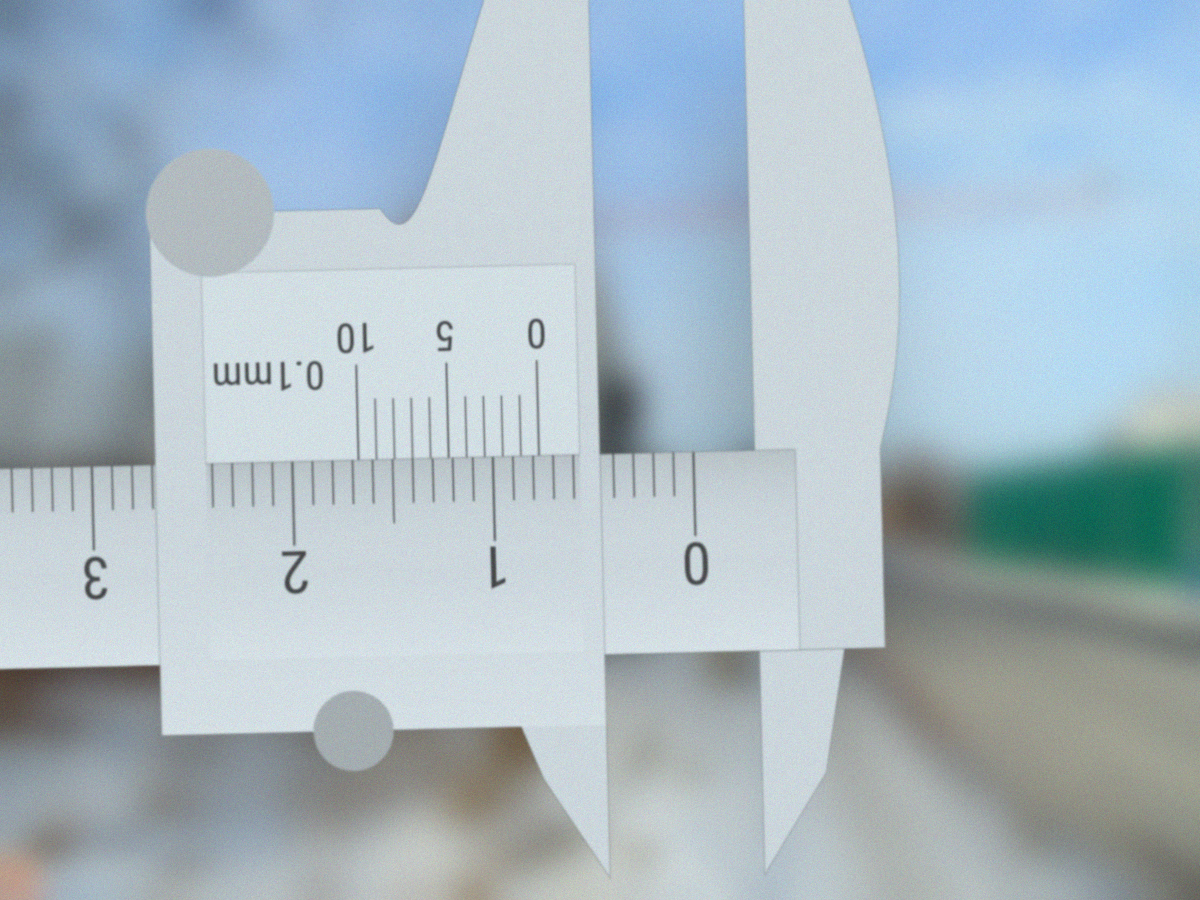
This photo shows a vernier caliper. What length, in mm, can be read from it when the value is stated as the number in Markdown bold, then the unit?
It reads **7.7** mm
